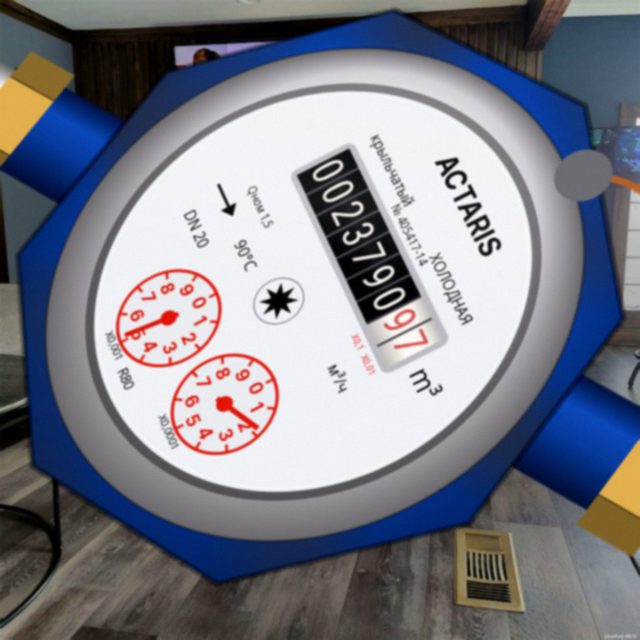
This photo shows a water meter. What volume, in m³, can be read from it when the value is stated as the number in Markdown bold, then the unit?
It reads **23790.9751** m³
